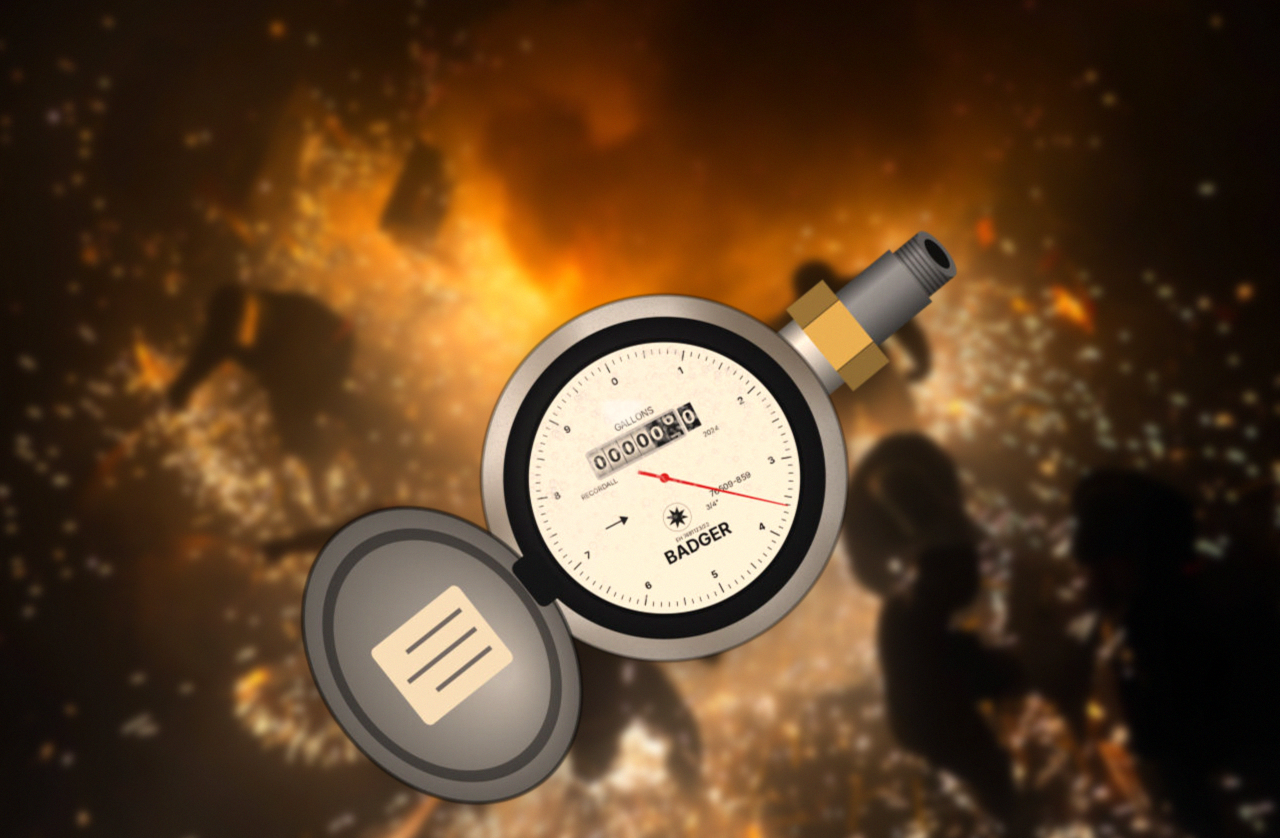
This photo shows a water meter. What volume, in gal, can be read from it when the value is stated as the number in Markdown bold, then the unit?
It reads **63.6** gal
